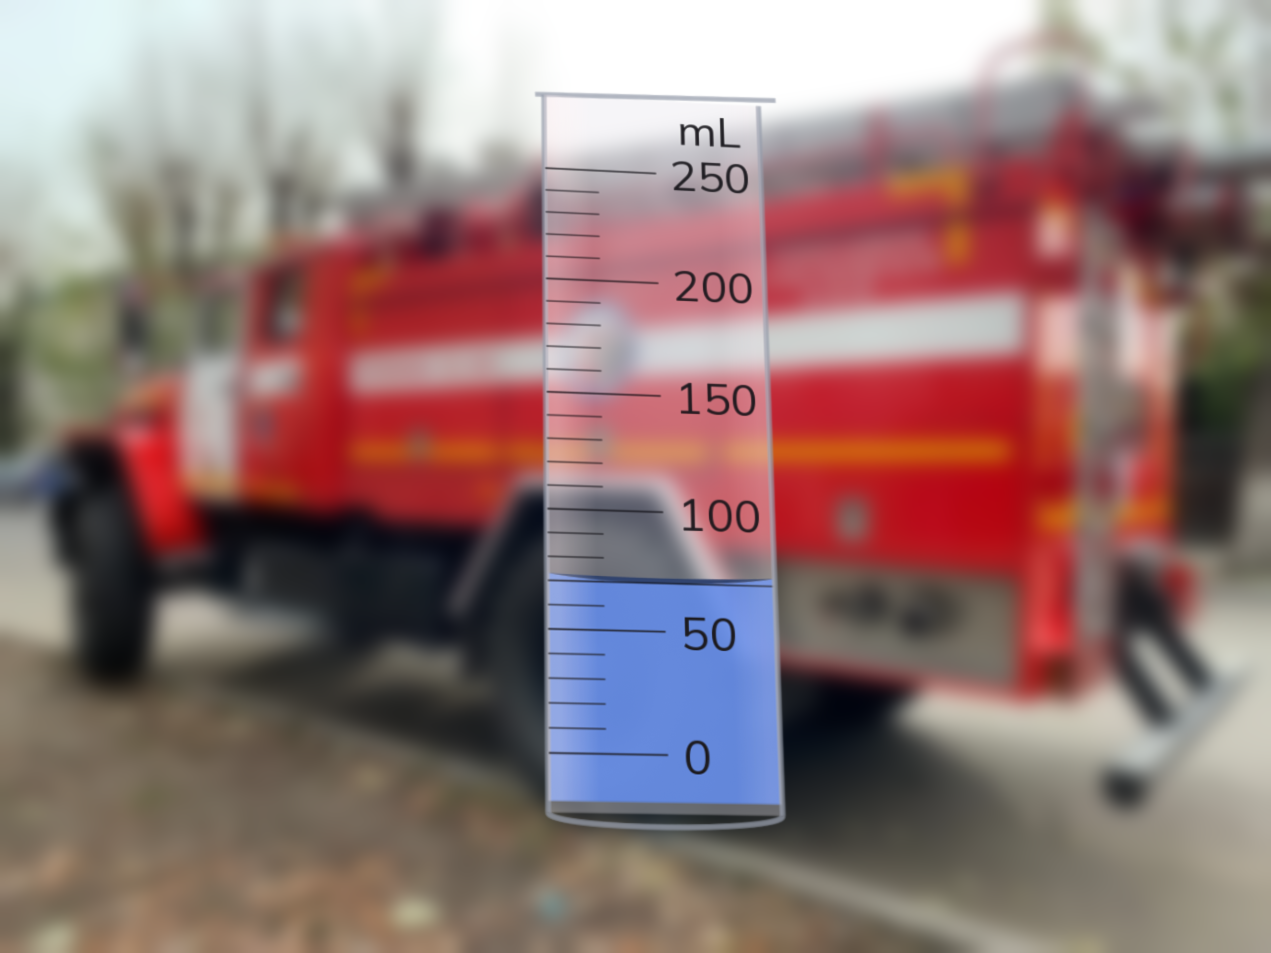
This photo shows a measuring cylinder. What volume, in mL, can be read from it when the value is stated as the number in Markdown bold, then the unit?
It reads **70** mL
